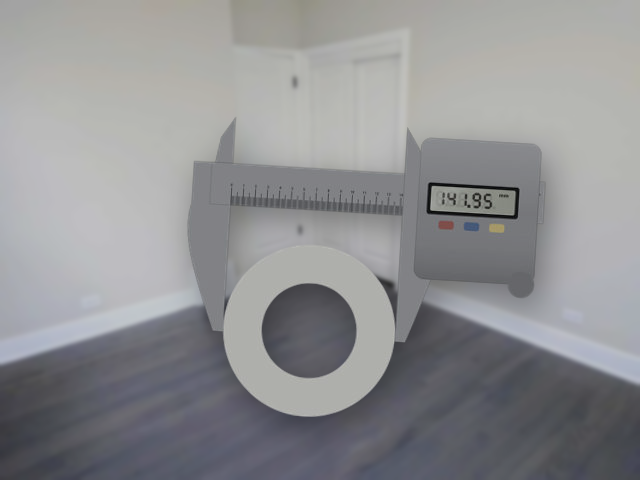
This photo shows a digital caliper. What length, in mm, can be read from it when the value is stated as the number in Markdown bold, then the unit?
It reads **141.95** mm
